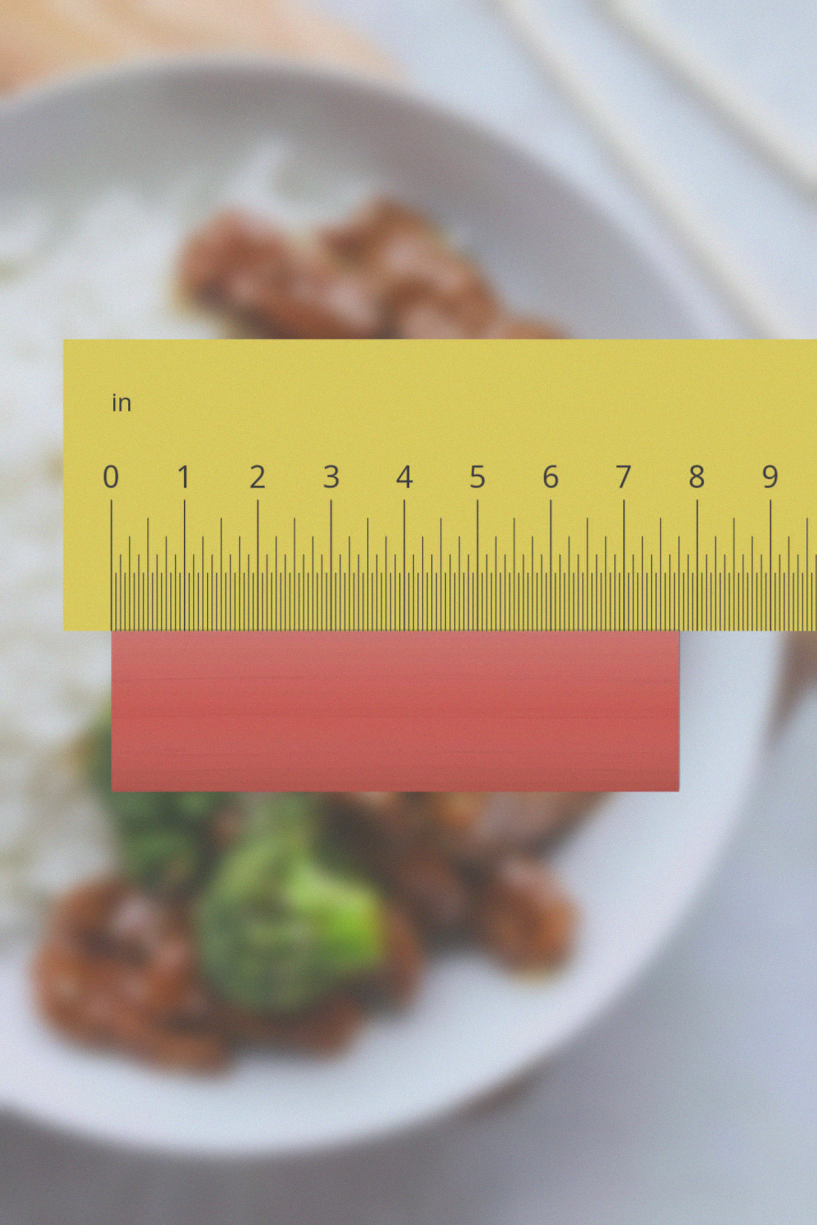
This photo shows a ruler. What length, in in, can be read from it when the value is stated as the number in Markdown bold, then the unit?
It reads **7.75** in
